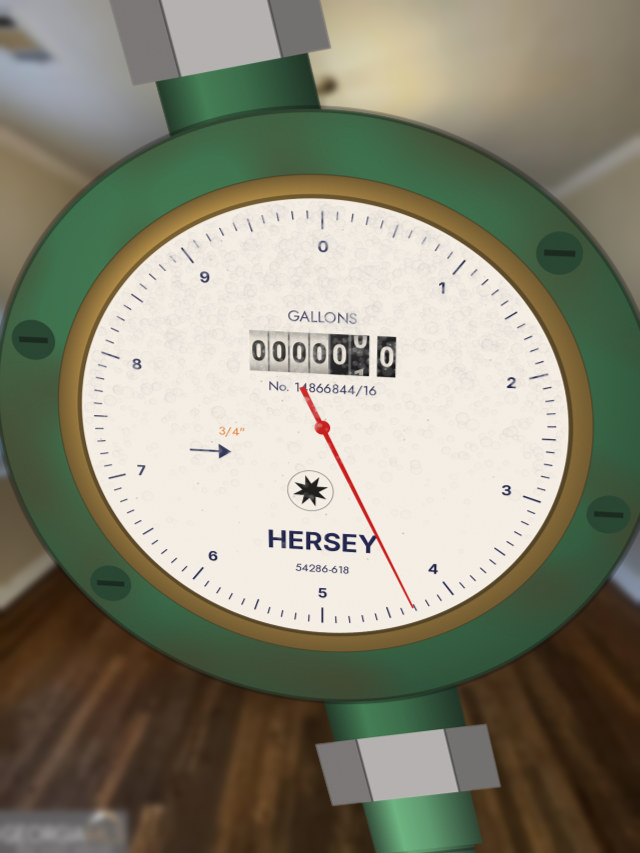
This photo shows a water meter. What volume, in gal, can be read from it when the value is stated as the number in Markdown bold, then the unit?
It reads **4.3** gal
